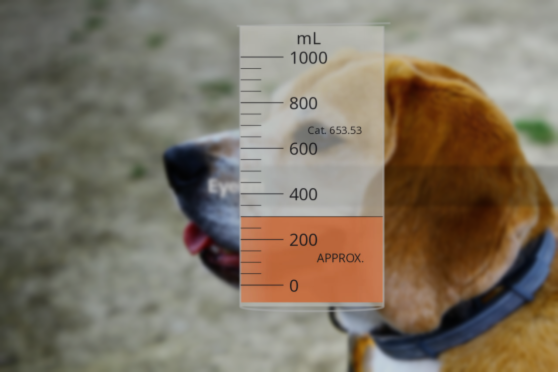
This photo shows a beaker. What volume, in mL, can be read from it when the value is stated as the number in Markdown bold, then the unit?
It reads **300** mL
